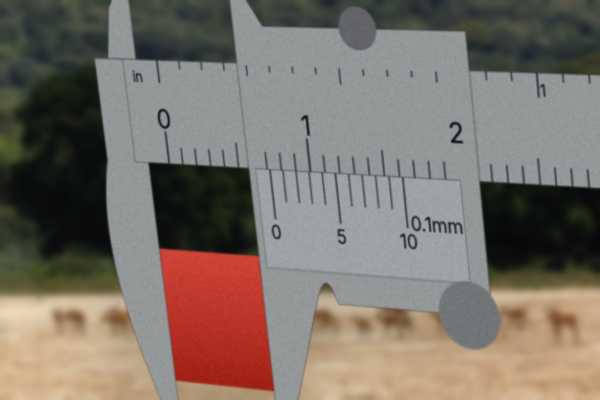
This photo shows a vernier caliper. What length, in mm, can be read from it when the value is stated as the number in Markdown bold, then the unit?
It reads **7.2** mm
